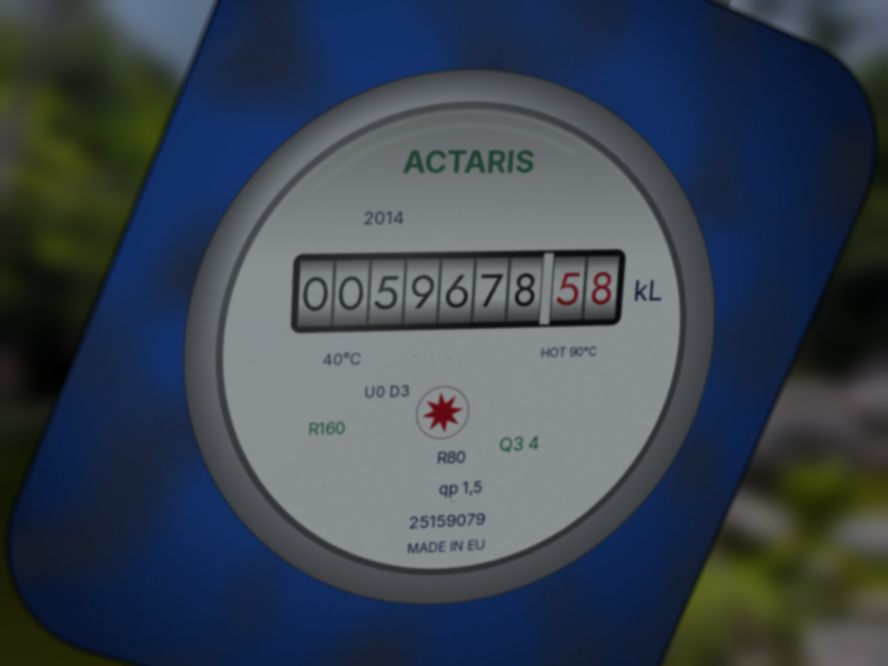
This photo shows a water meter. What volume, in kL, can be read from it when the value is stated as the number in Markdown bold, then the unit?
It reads **59678.58** kL
